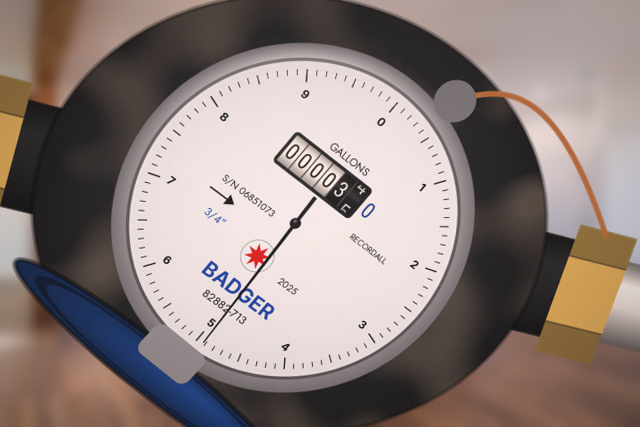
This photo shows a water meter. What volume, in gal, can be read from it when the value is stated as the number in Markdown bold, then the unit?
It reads **344.9** gal
